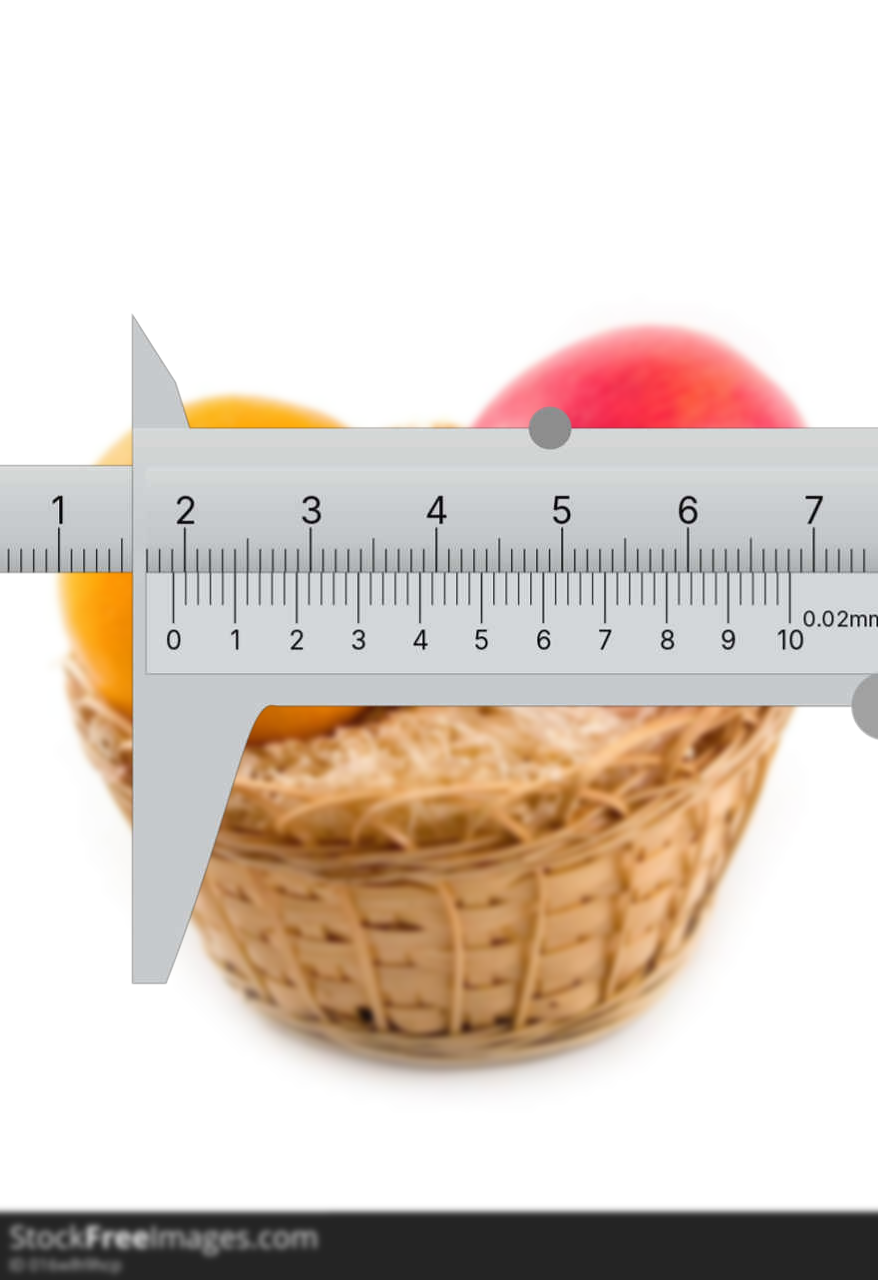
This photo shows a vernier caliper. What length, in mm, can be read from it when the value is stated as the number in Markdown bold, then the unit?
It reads **19.1** mm
